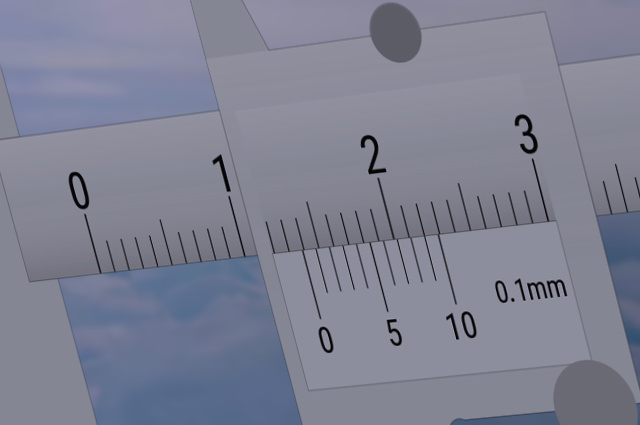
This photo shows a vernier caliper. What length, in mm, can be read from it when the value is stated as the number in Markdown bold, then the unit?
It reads **13.9** mm
